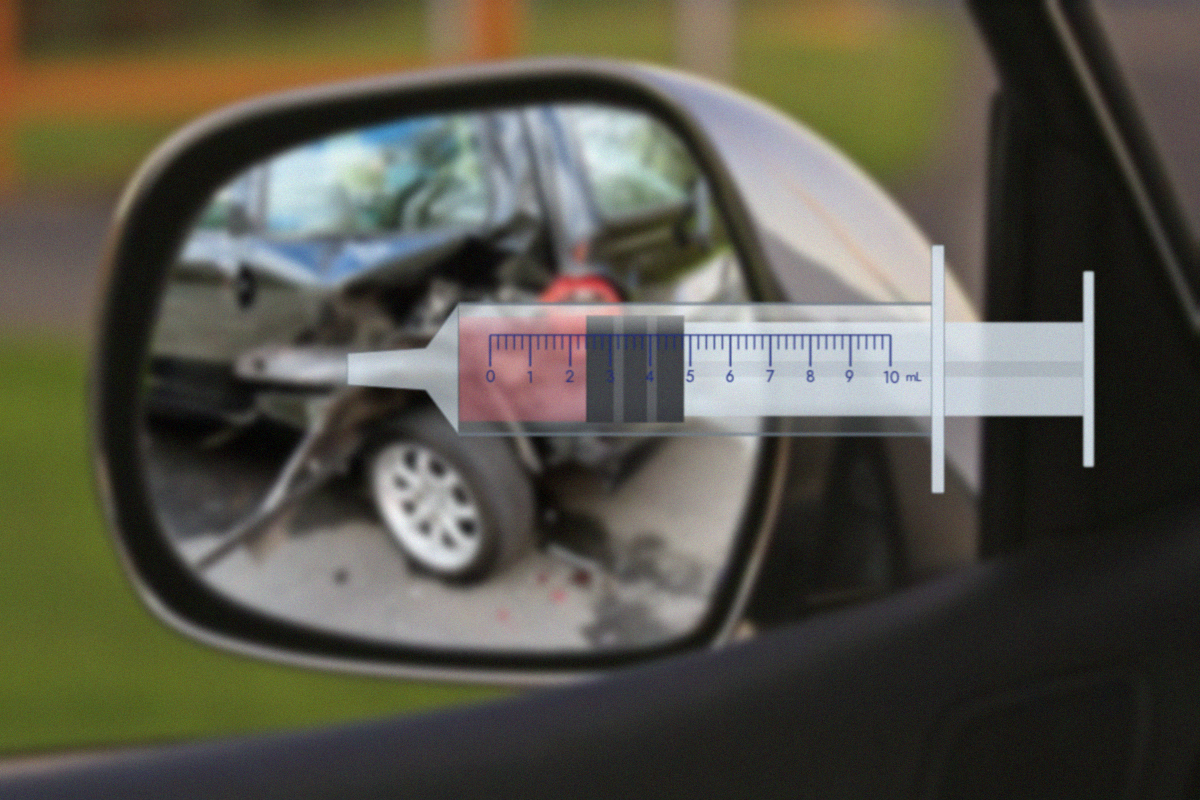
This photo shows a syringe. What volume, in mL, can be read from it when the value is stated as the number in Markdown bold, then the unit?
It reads **2.4** mL
